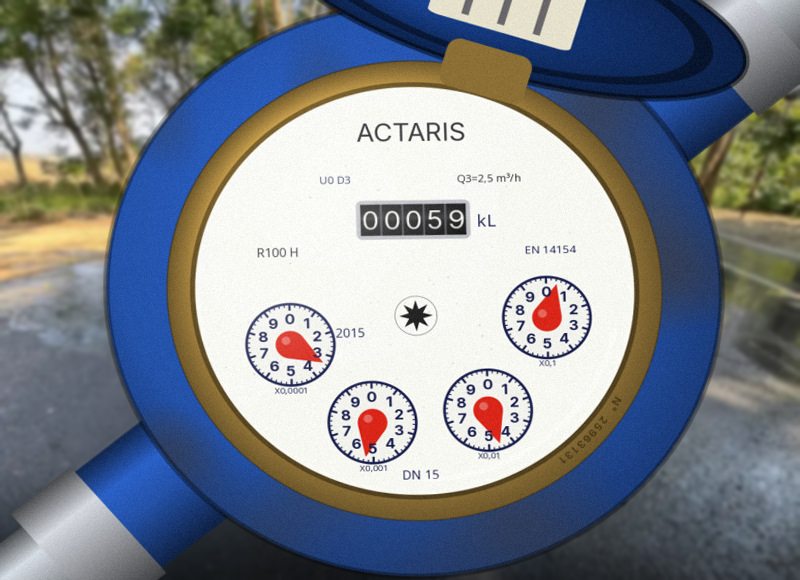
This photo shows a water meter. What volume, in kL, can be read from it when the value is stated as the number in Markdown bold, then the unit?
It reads **59.0453** kL
